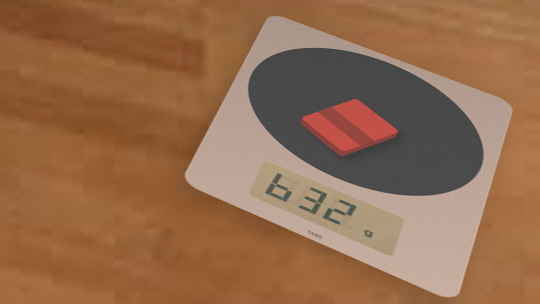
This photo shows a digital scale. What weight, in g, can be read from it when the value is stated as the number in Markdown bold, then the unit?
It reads **632** g
